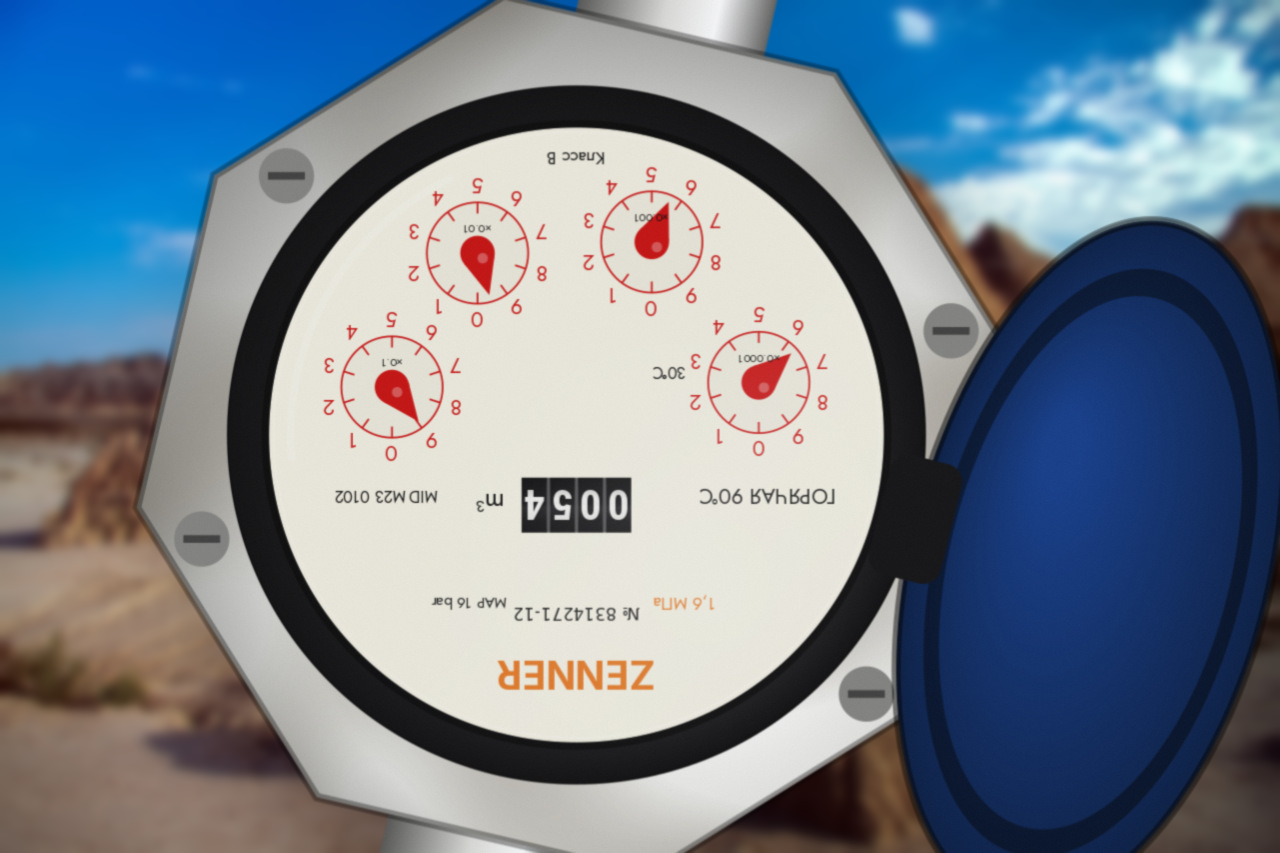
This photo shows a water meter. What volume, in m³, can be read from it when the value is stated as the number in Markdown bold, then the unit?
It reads **54.8956** m³
